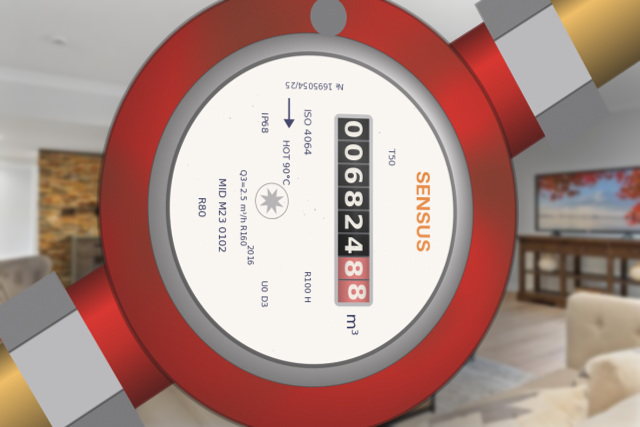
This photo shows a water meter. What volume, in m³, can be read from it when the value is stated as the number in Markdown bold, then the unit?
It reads **6824.88** m³
